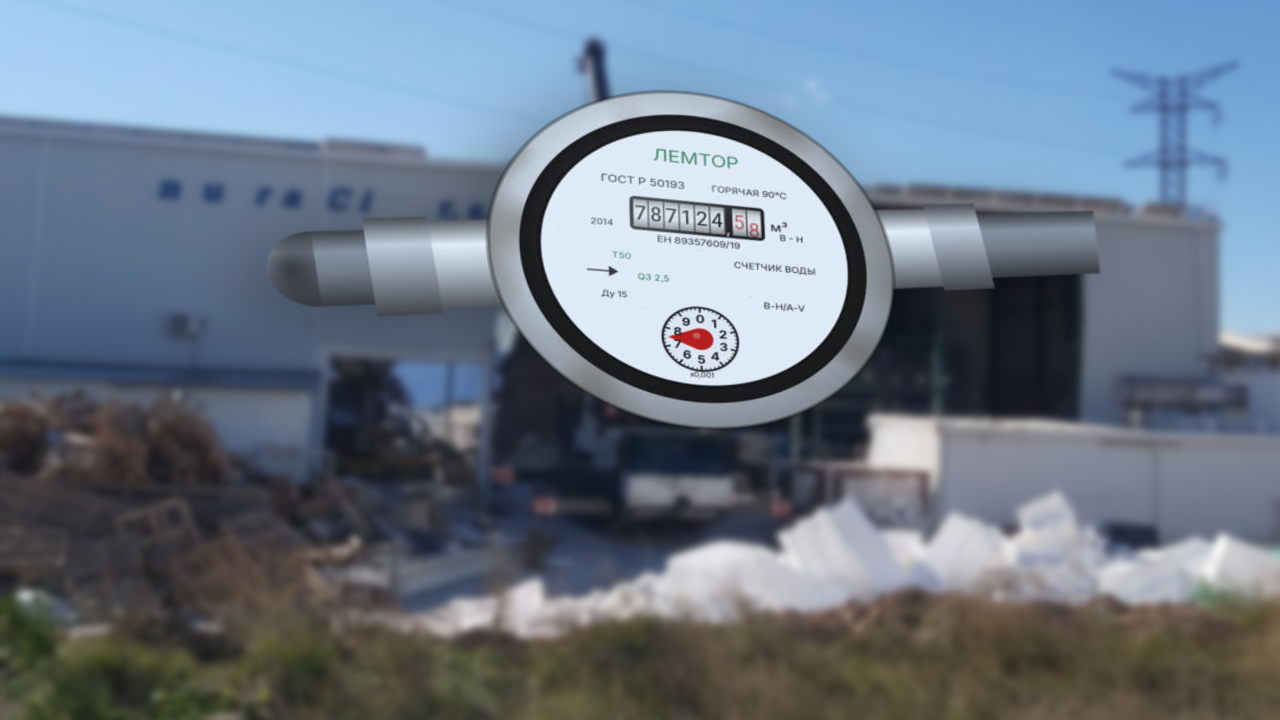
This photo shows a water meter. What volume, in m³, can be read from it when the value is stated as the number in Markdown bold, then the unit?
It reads **787124.577** m³
